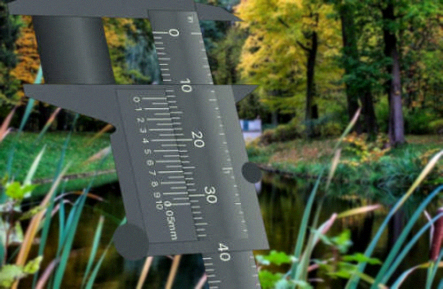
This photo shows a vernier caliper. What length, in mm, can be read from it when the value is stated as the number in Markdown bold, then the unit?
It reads **12.4** mm
